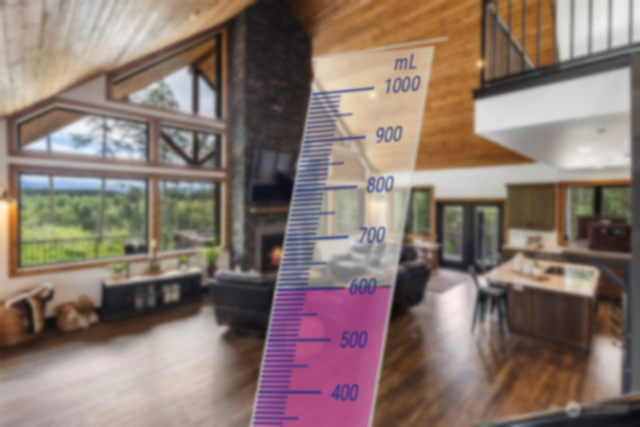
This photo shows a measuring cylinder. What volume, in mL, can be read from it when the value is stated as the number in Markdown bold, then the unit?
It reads **600** mL
